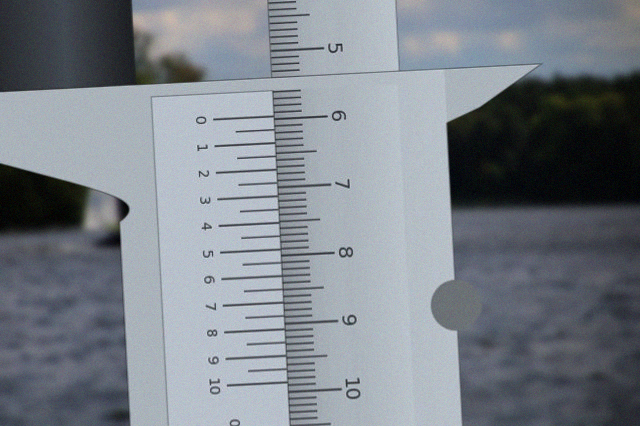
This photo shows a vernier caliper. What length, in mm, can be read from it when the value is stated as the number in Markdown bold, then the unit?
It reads **59.6** mm
